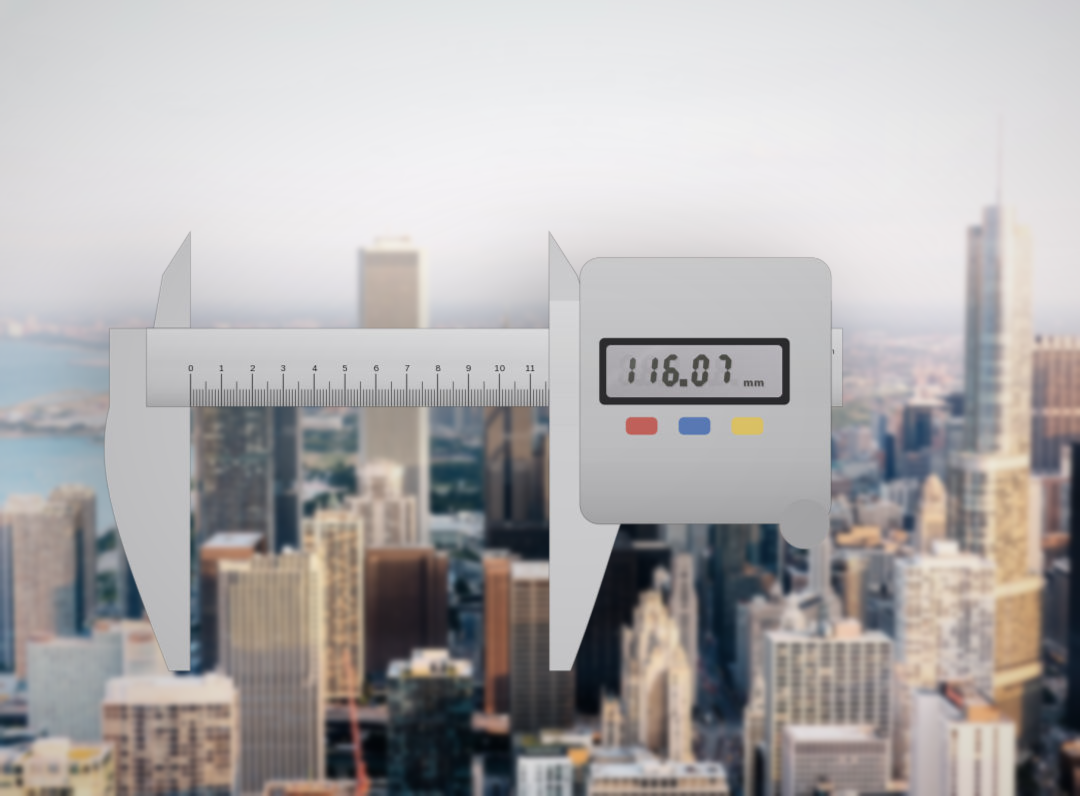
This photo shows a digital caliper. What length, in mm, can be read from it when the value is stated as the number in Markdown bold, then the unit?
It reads **116.07** mm
